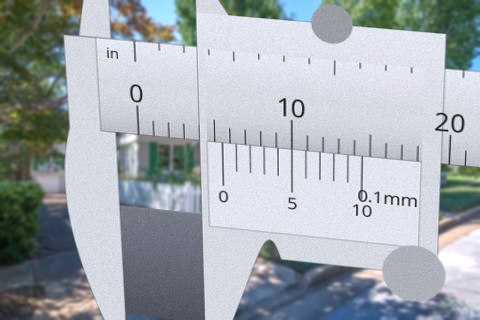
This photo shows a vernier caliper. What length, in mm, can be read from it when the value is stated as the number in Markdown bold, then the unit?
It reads **5.5** mm
